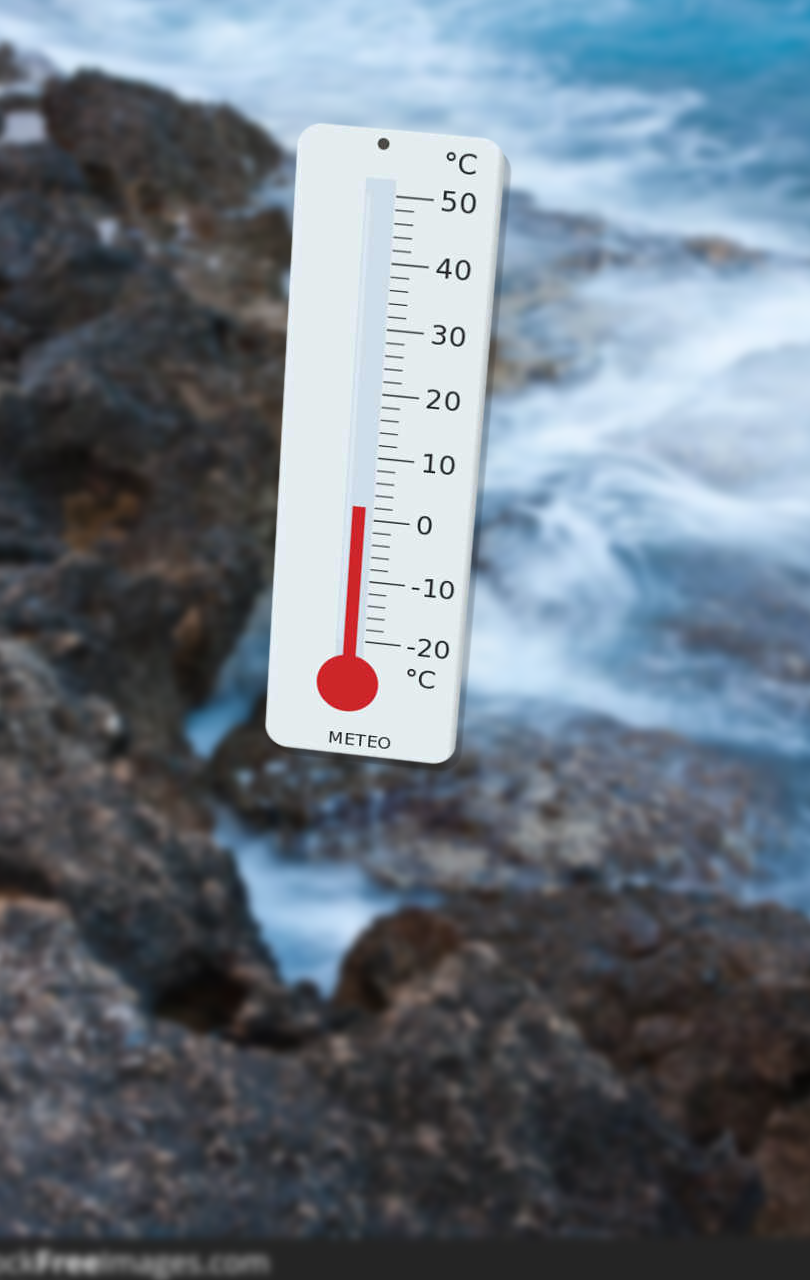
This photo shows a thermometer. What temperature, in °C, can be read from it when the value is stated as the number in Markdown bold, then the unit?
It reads **2** °C
